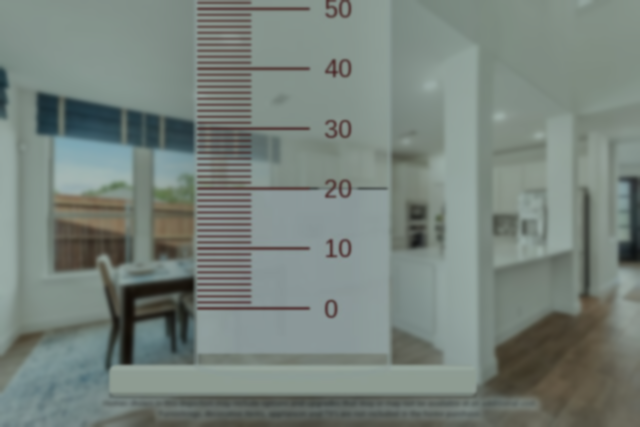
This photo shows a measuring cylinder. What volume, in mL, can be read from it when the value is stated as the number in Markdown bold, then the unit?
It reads **20** mL
